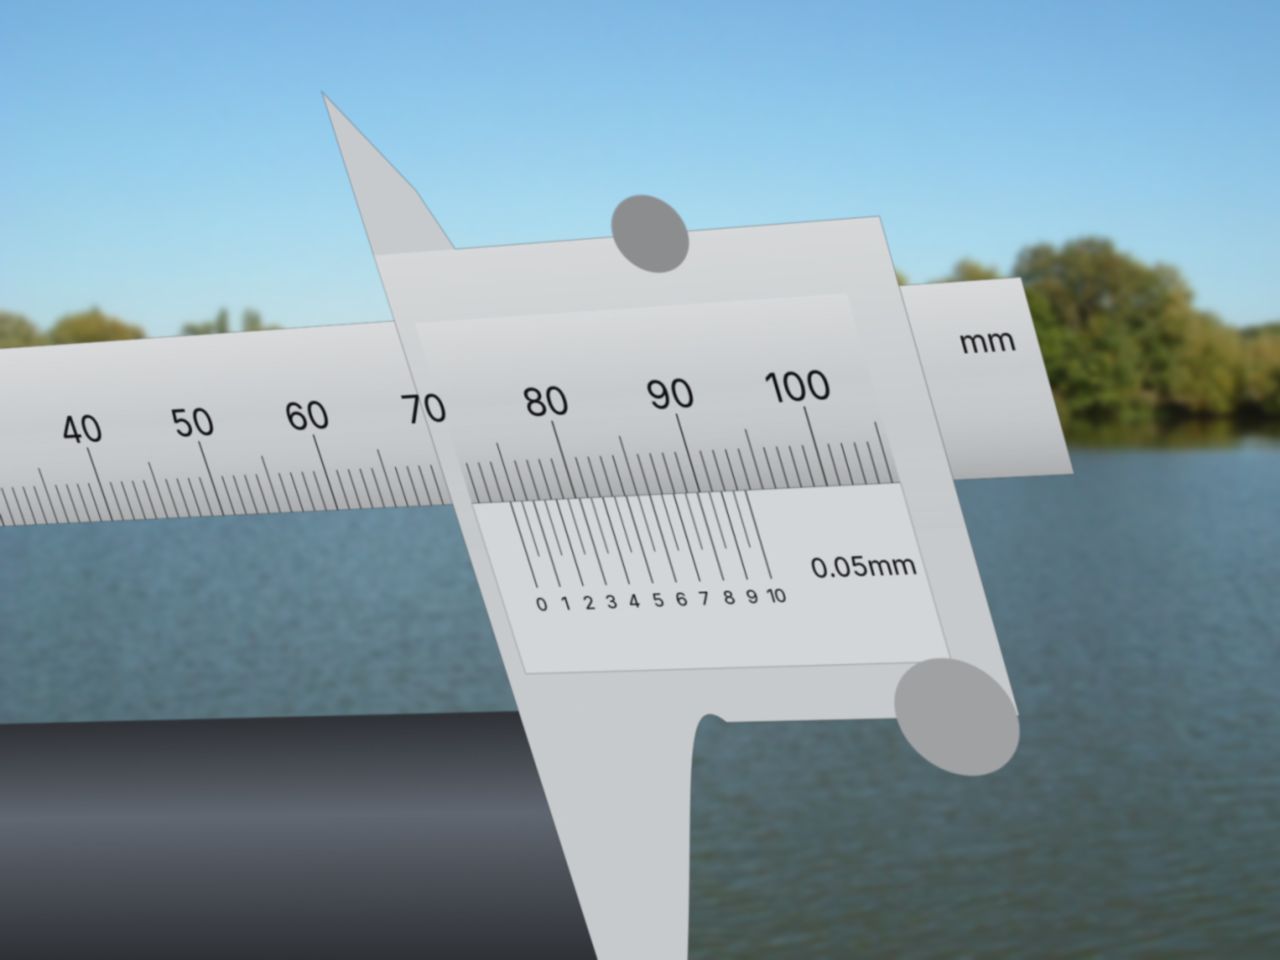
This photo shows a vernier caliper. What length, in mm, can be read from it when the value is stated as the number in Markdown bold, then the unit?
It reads **74.6** mm
